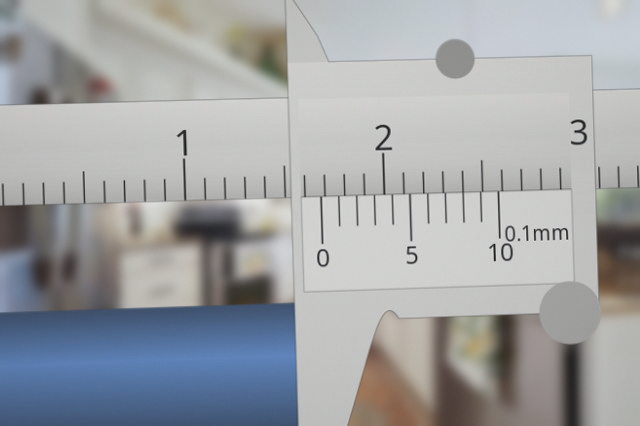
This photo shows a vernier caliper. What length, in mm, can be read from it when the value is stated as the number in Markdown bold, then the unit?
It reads **16.8** mm
